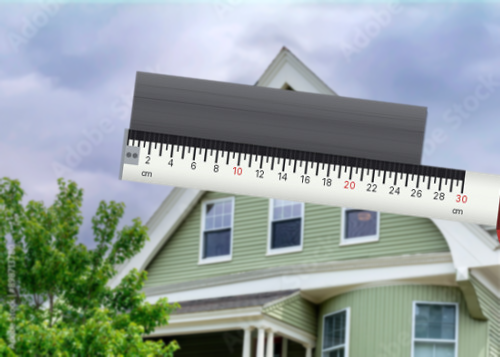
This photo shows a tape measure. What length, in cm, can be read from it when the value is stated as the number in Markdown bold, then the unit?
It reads **26** cm
